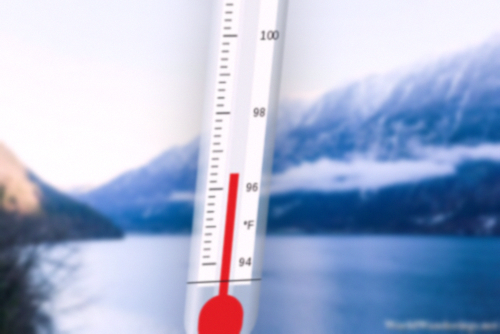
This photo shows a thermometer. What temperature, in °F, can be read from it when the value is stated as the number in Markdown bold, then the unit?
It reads **96.4** °F
